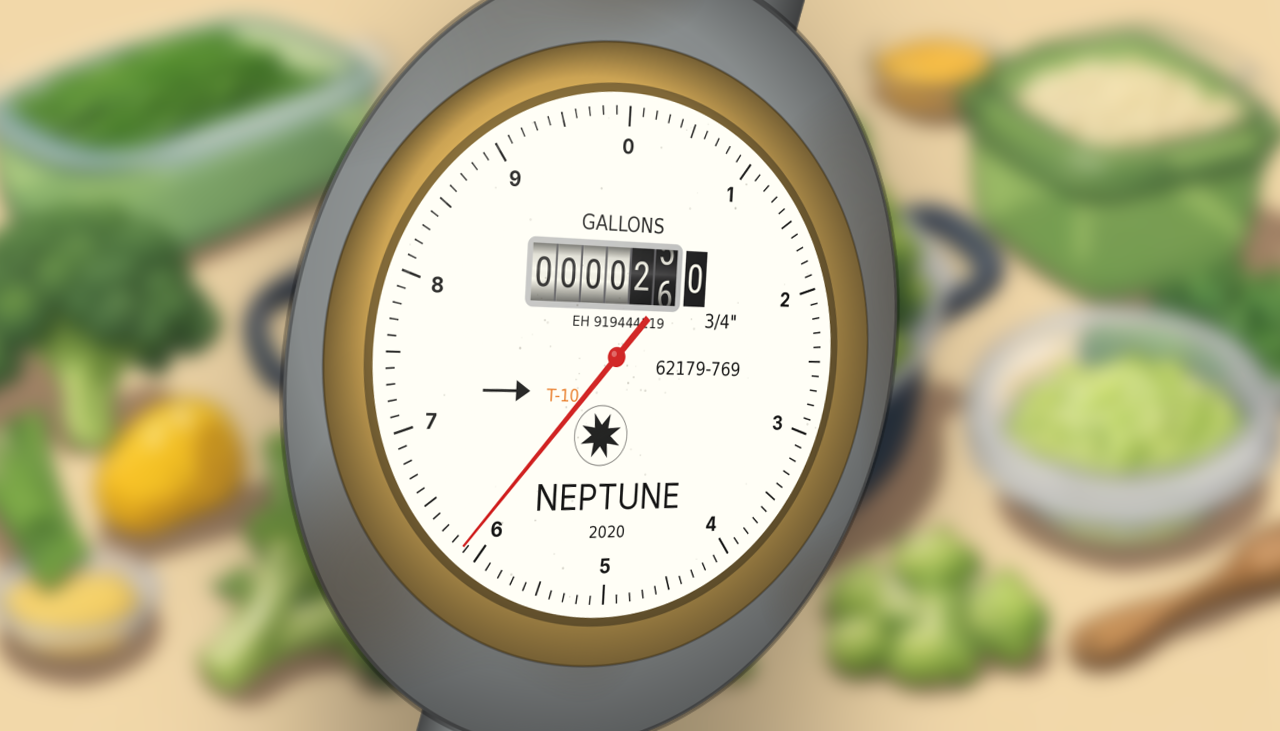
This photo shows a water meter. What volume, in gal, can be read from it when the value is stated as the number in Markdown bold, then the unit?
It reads **256.1** gal
